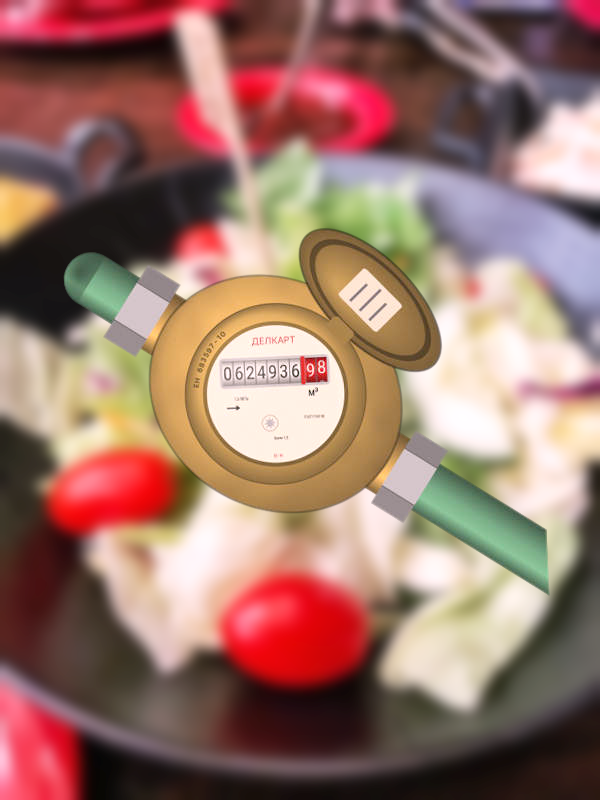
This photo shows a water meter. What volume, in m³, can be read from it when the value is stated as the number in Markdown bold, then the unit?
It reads **624936.98** m³
